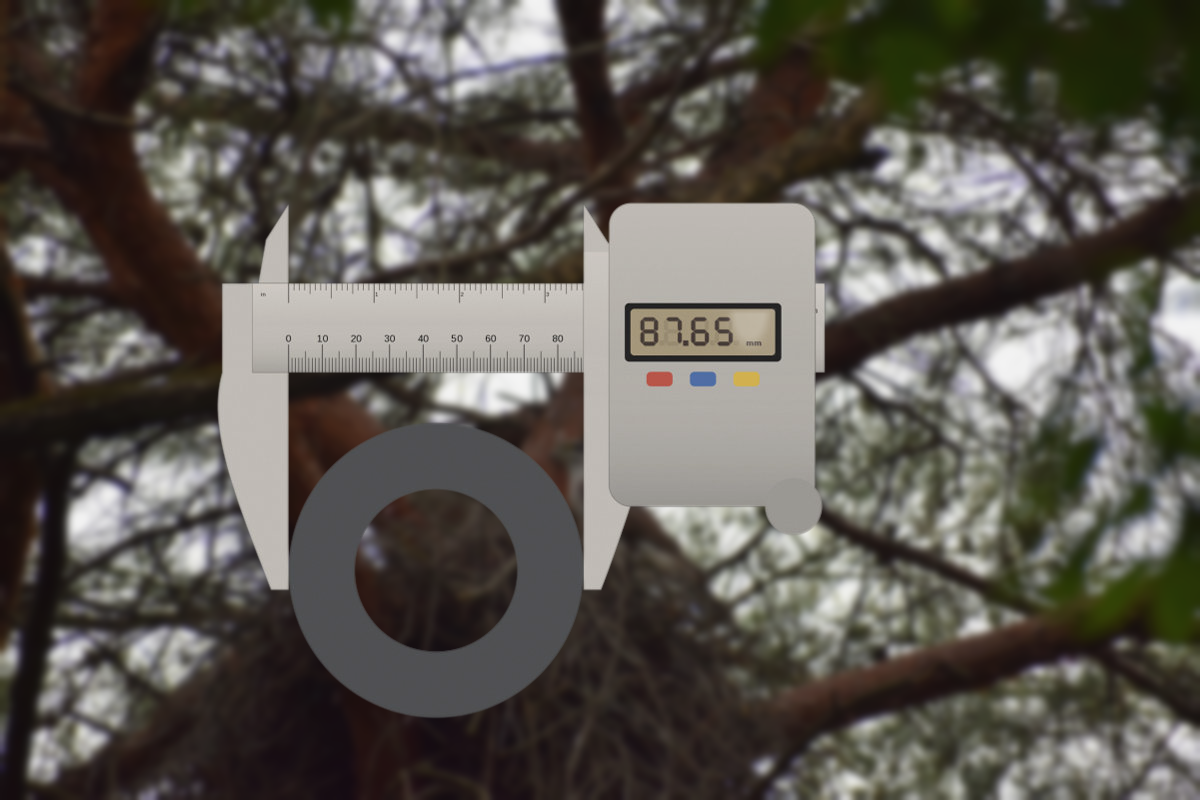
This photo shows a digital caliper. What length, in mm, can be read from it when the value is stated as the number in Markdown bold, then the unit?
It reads **87.65** mm
